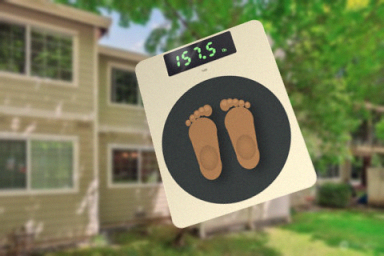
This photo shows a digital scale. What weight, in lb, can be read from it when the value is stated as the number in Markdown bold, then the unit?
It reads **157.5** lb
